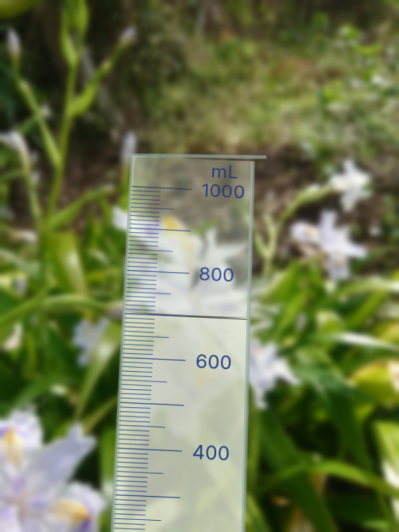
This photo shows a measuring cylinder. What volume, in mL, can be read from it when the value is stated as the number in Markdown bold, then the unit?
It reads **700** mL
